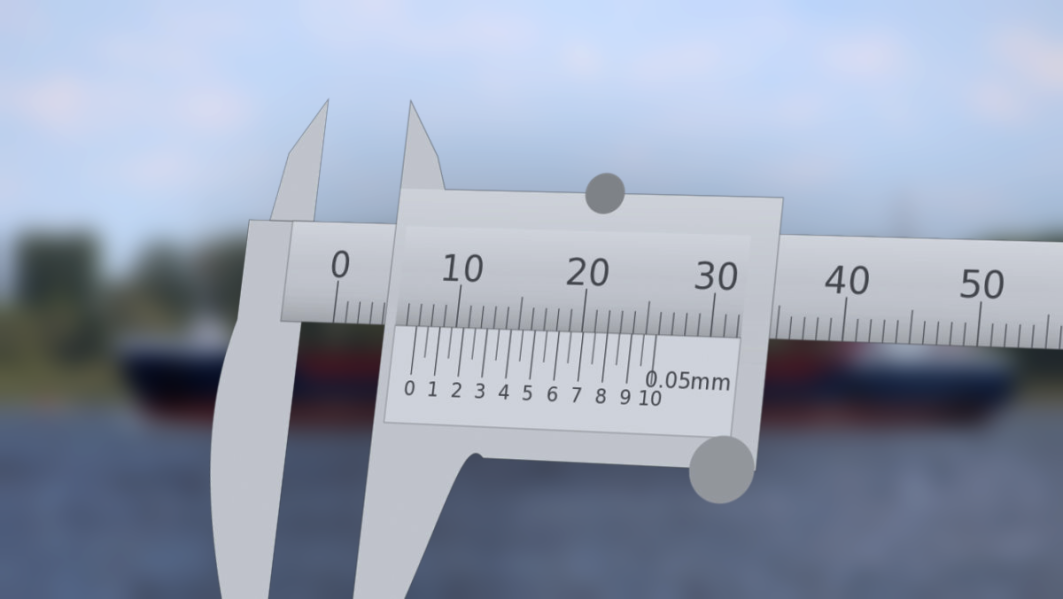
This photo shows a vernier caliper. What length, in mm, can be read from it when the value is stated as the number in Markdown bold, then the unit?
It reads **6.8** mm
